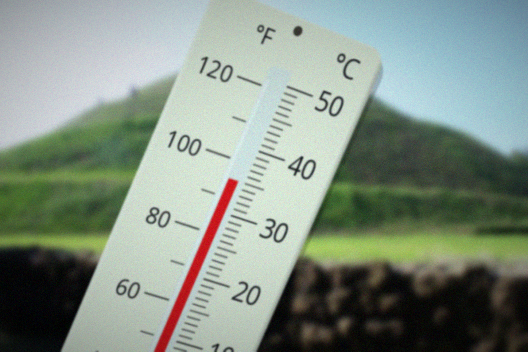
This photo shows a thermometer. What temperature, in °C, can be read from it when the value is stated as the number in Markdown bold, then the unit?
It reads **35** °C
